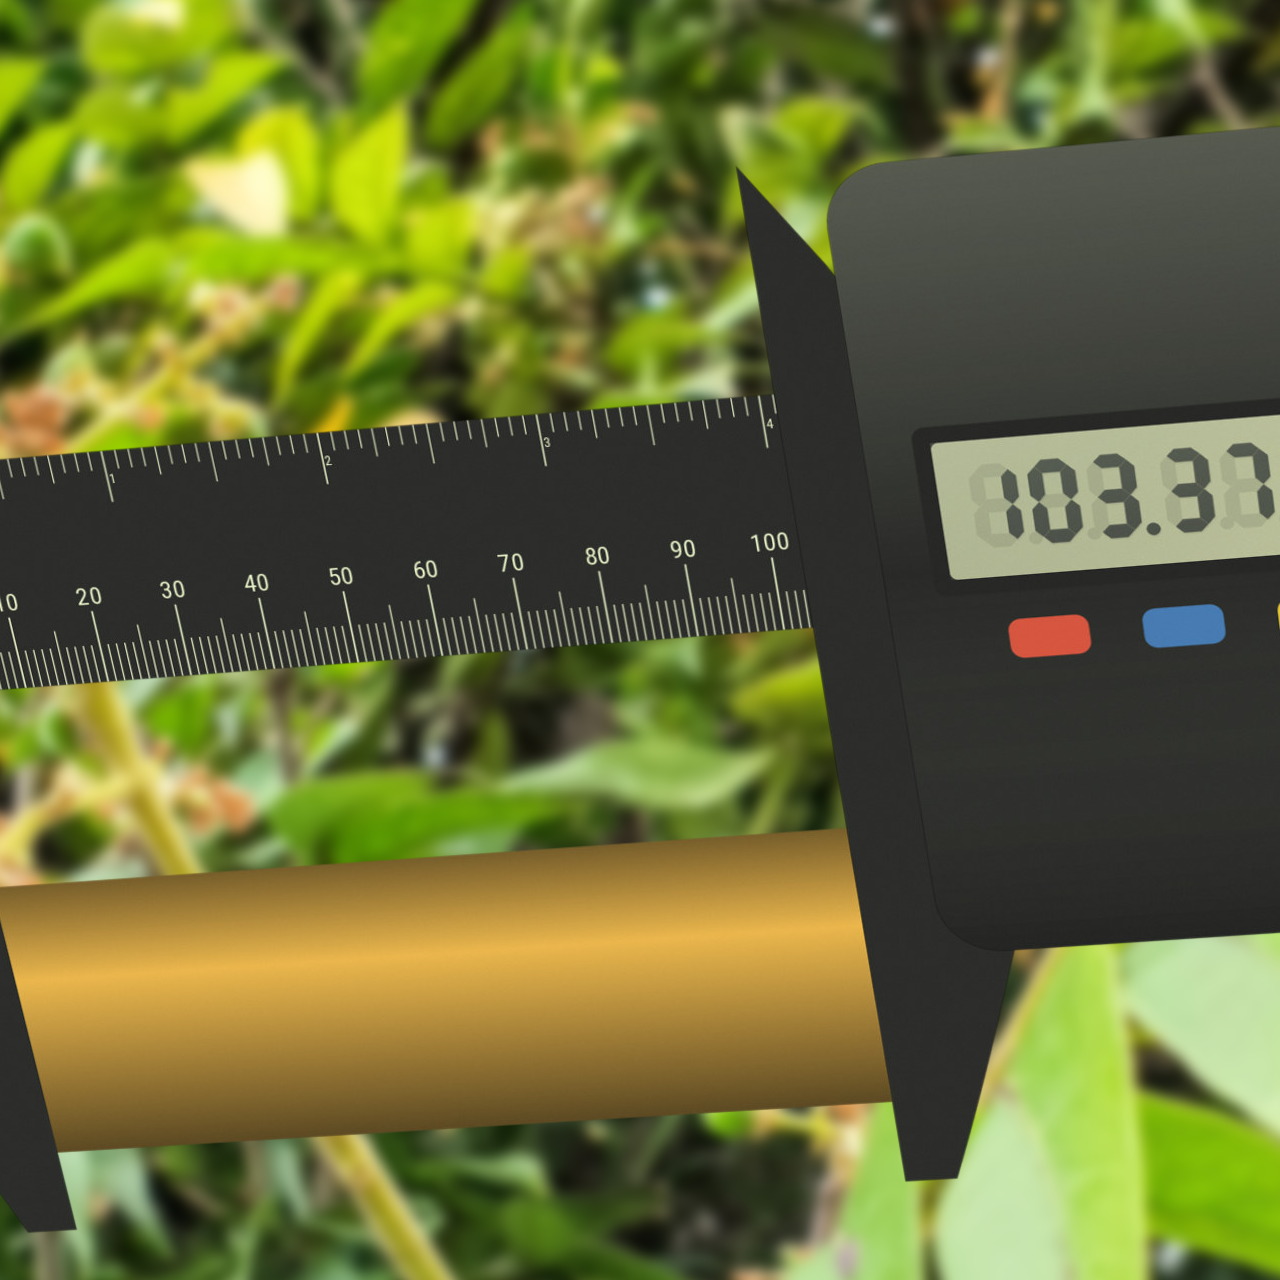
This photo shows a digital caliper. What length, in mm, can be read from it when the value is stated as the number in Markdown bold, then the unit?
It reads **103.37** mm
